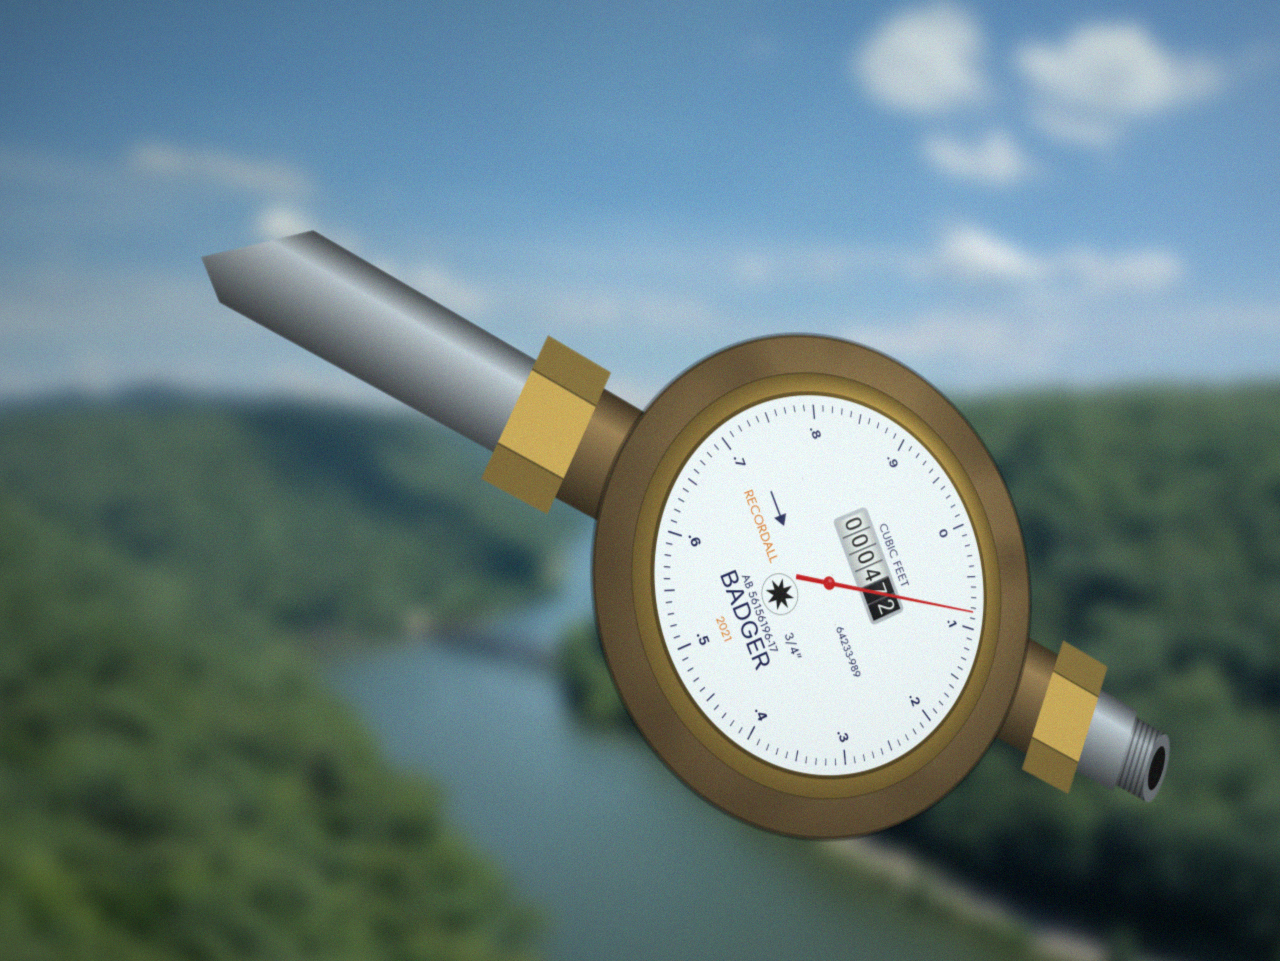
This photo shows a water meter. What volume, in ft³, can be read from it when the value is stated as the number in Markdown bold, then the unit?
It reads **472.08** ft³
